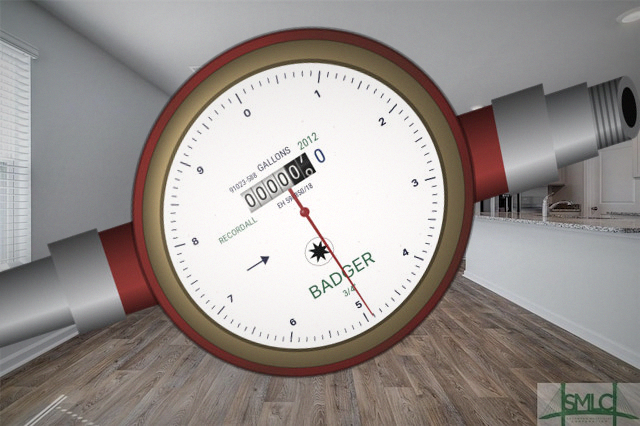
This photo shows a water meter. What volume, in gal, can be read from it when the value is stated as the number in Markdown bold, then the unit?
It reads **74.9** gal
